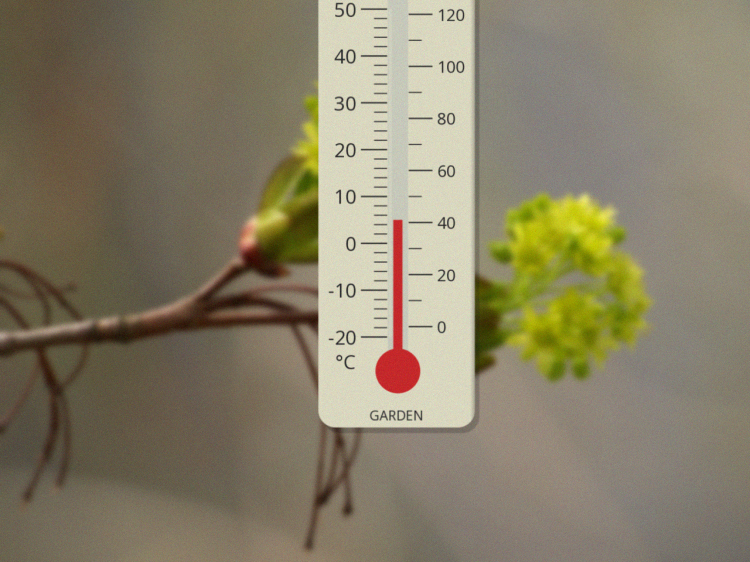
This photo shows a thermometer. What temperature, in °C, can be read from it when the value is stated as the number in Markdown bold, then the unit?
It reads **5** °C
